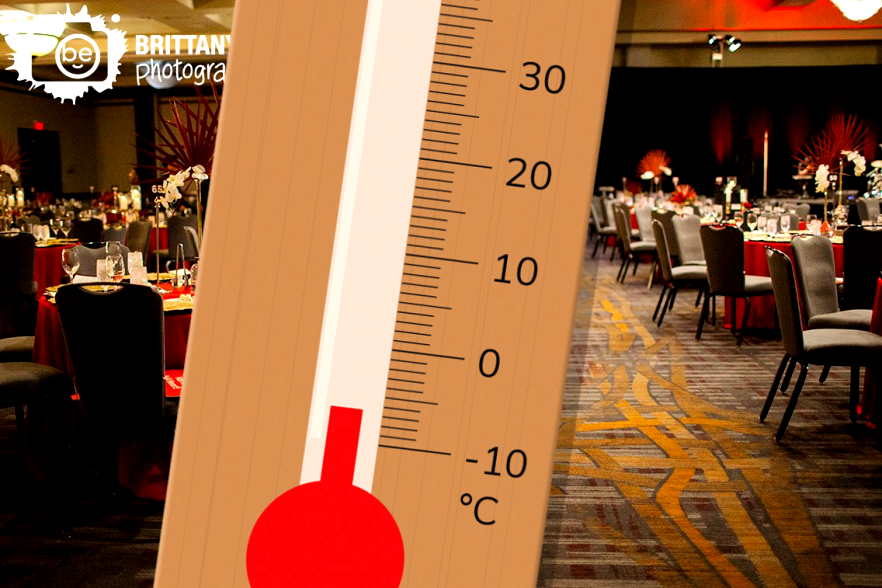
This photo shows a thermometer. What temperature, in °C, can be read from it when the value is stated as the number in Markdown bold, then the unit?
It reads **-6.5** °C
